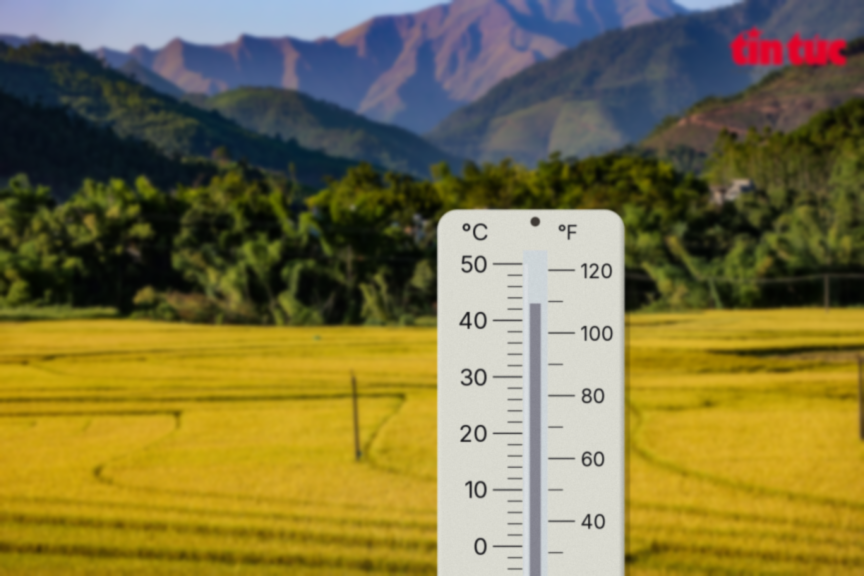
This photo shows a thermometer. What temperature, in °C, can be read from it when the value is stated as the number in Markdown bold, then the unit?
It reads **43** °C
